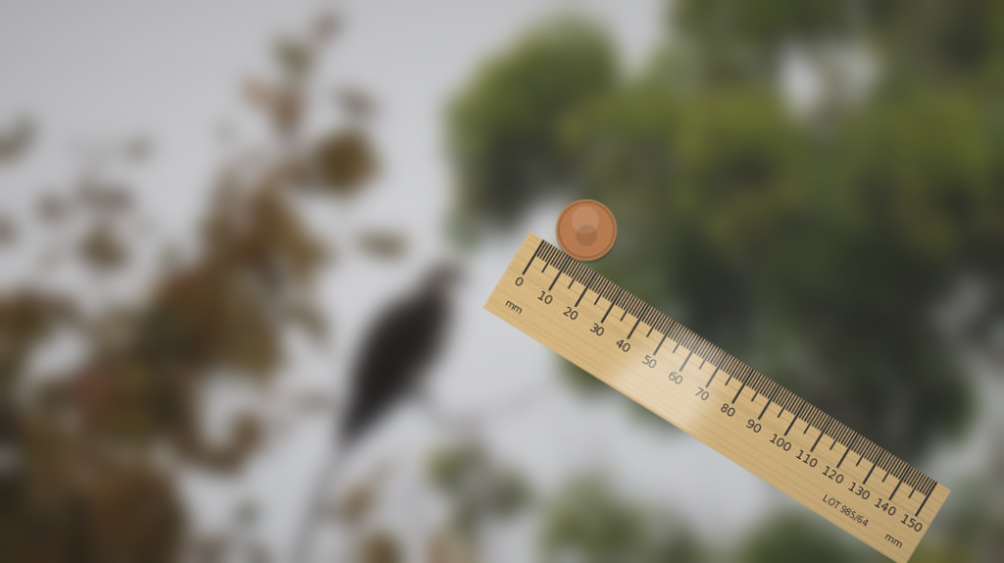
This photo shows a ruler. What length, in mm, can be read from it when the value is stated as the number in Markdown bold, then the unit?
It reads **20** mm
